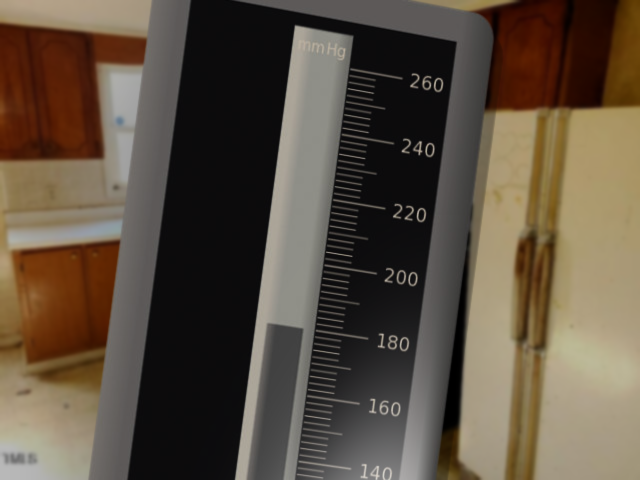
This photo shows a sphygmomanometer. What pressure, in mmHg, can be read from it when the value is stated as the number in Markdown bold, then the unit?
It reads **180** mmHg
